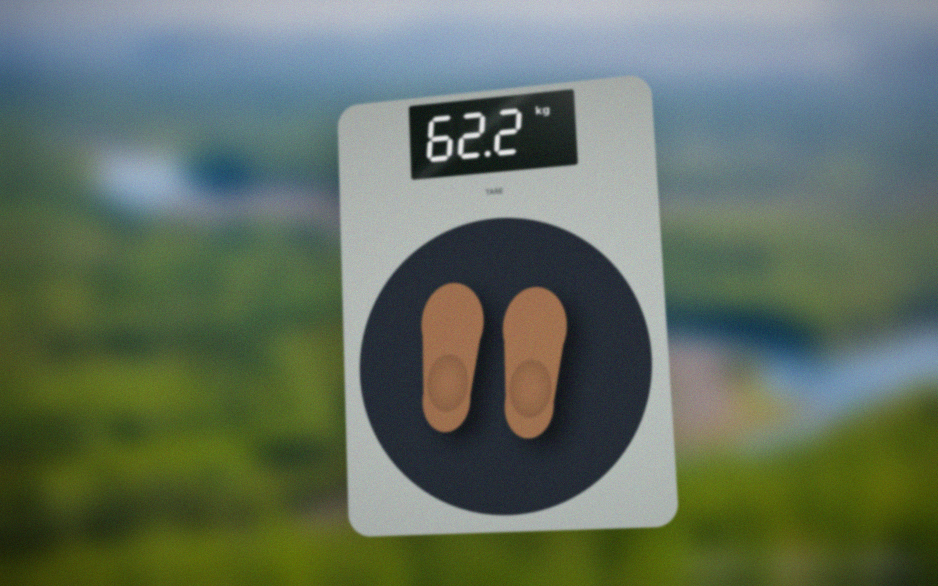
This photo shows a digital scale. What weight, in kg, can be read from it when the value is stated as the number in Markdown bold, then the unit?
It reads **62.2** kg
